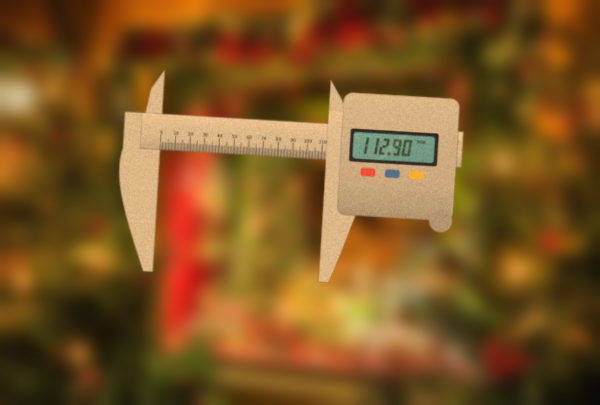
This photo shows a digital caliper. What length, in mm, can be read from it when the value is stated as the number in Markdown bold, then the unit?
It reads **112.90** mm
